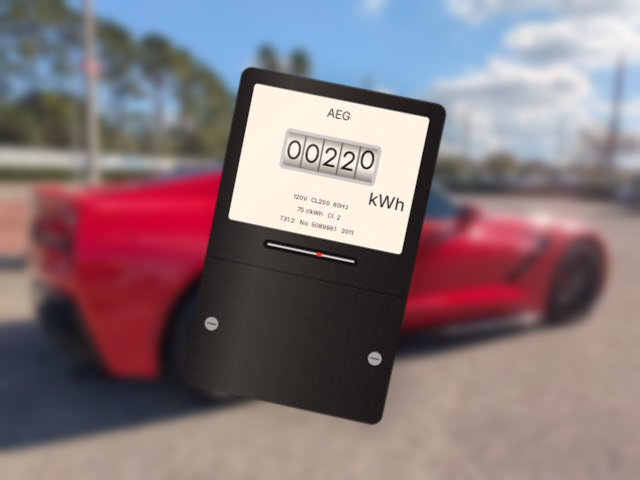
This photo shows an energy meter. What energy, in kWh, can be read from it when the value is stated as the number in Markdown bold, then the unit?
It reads **220** kWh
